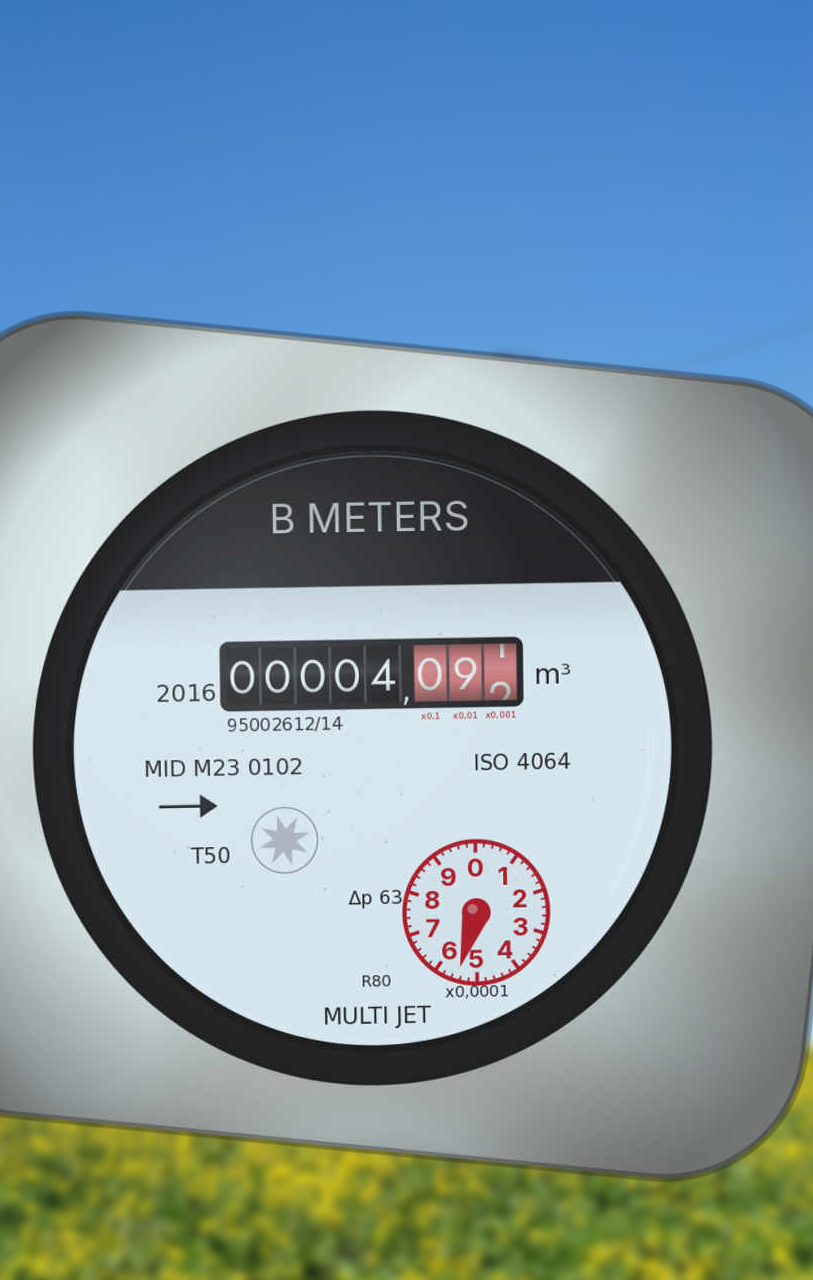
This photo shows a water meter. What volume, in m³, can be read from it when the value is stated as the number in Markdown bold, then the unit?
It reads **4.0915** m³
